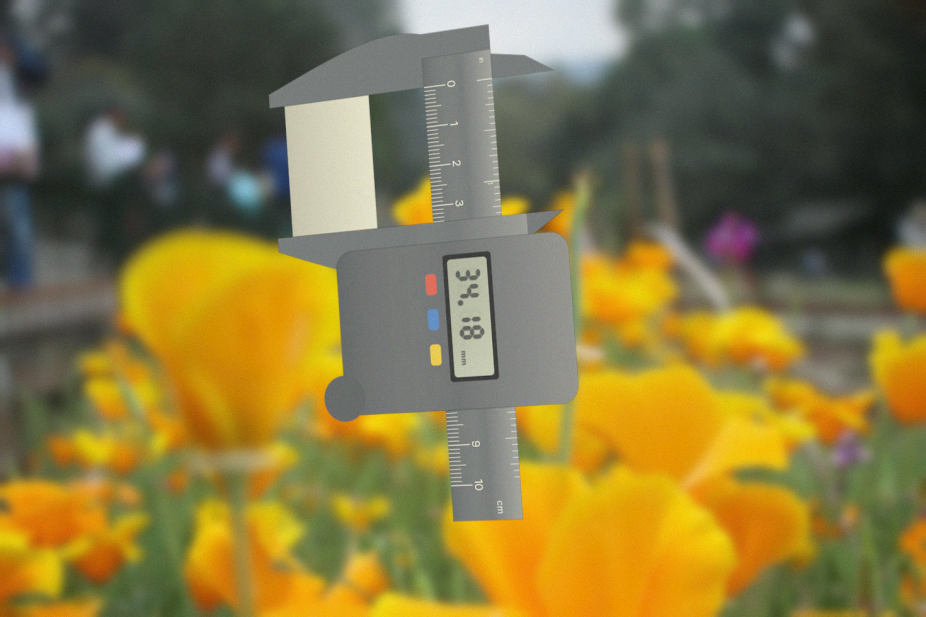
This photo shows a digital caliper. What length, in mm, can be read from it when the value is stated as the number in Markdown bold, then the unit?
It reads **34.18** mm
